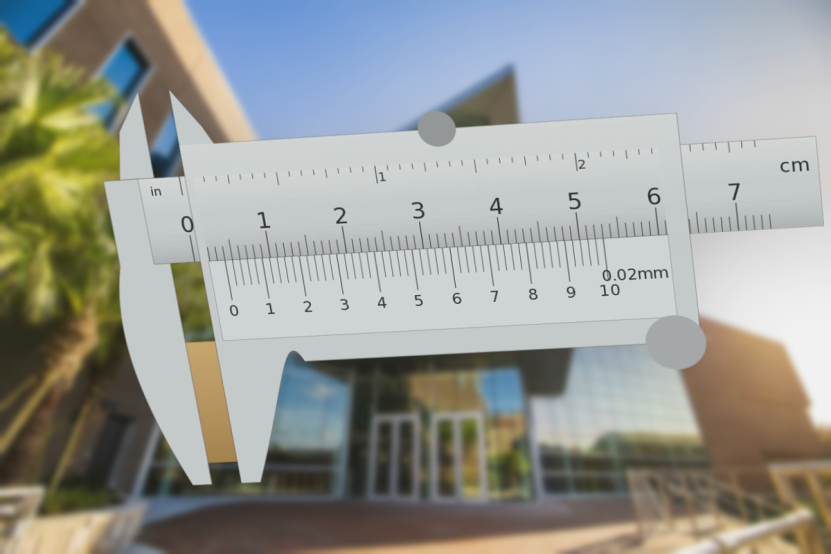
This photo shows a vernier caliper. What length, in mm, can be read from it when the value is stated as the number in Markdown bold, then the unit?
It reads **4.0** mm
